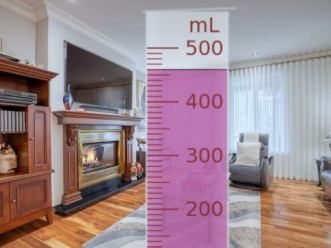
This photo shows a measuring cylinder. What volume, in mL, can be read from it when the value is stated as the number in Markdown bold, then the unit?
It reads **460** mL
